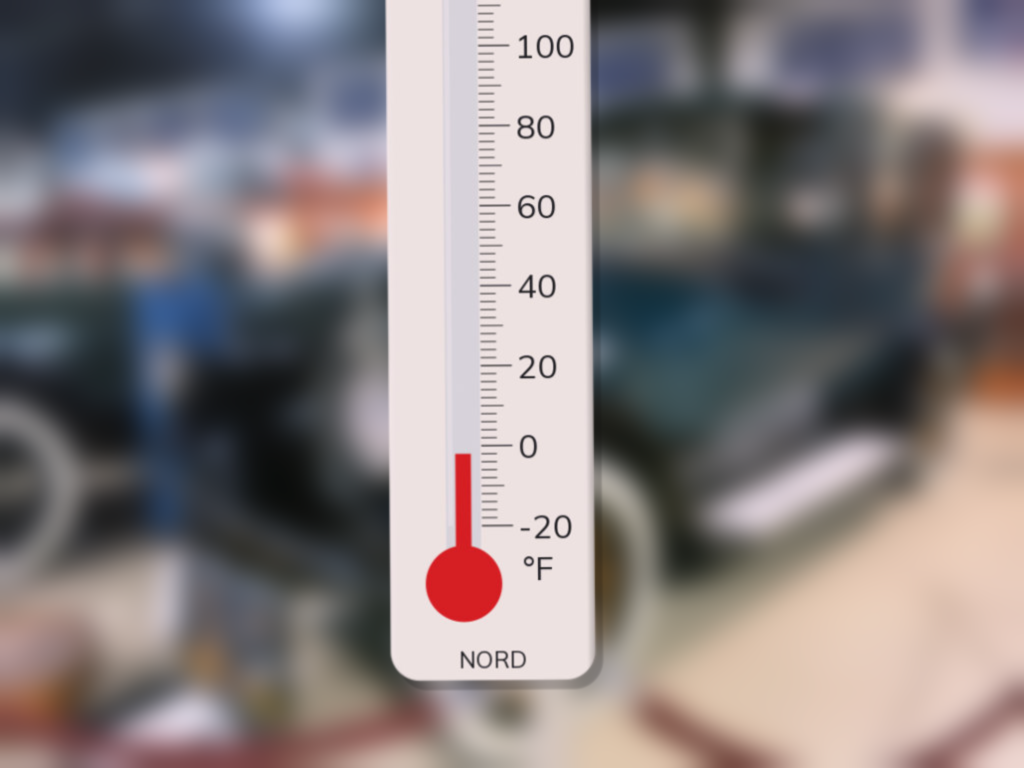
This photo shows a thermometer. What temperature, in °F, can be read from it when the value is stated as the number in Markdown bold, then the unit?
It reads **-2** °F
